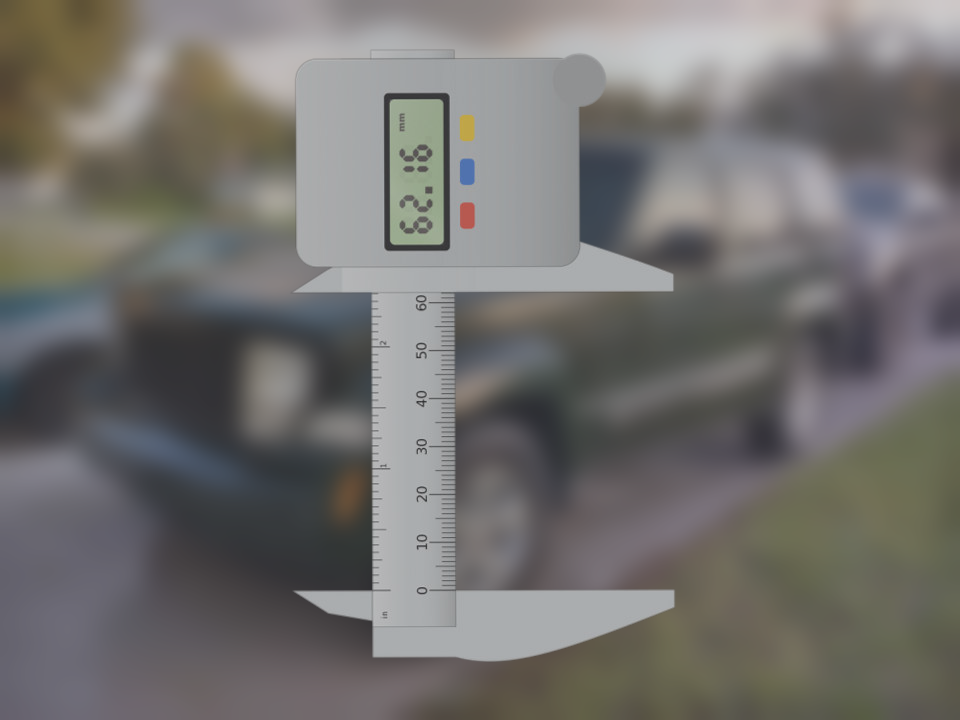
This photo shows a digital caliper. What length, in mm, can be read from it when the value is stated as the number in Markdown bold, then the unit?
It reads **62.16** mm
